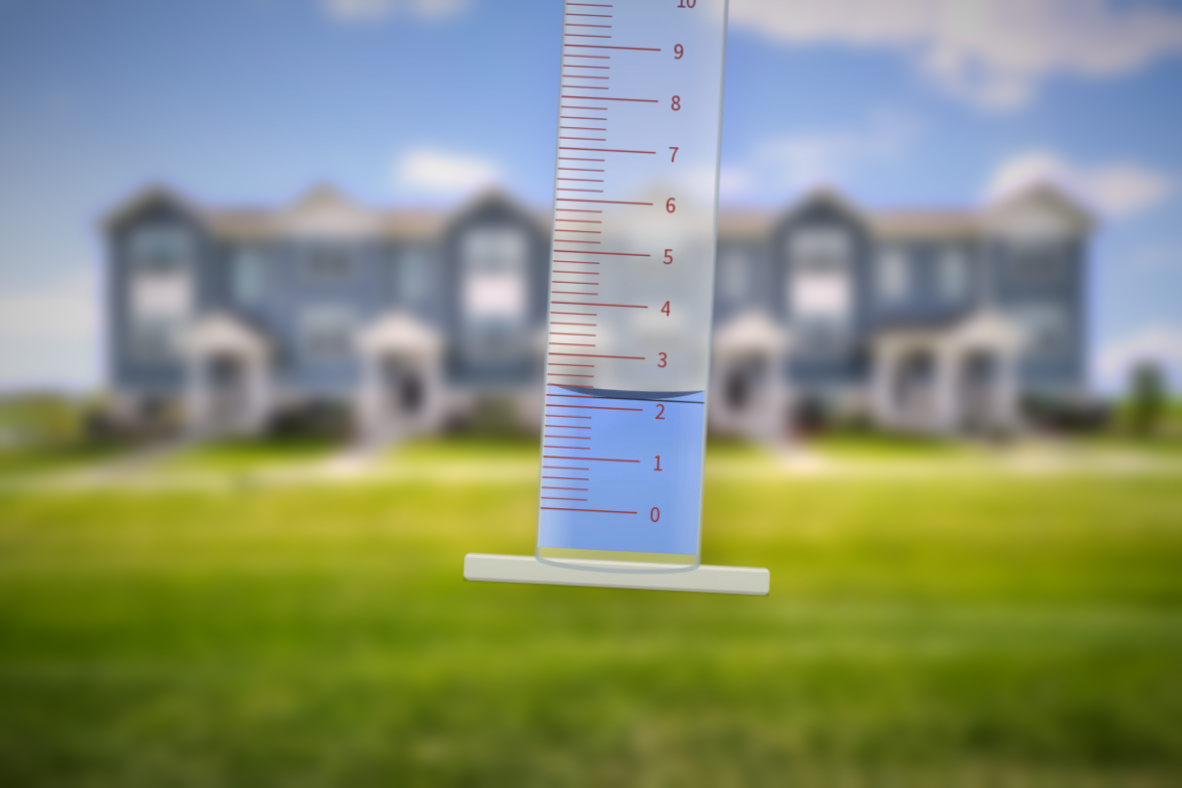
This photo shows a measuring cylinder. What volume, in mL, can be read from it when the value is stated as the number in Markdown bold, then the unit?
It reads **2.2** mL
